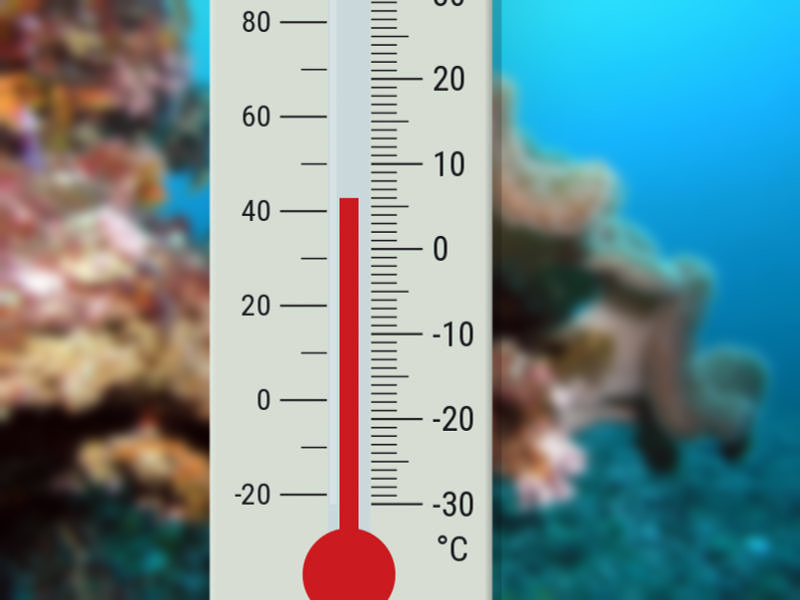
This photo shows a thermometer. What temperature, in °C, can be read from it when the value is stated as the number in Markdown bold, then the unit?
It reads **6** °C
